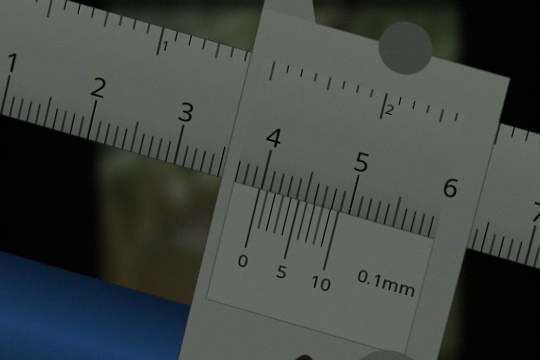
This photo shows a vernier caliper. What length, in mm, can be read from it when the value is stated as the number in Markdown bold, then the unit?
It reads **39.8** mm
